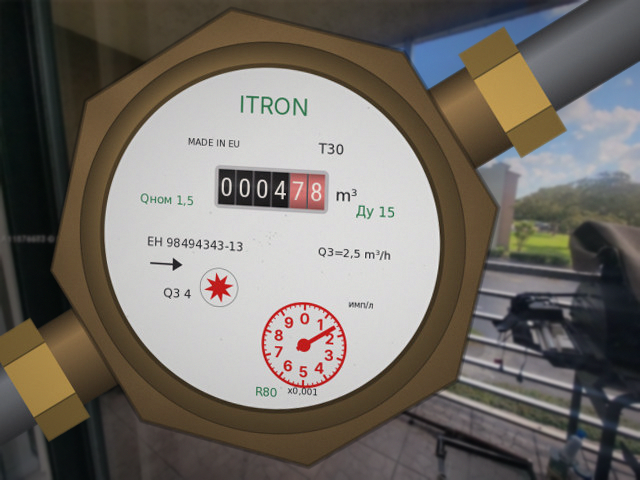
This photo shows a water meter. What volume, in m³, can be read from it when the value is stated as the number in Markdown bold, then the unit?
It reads **4.781** m³
